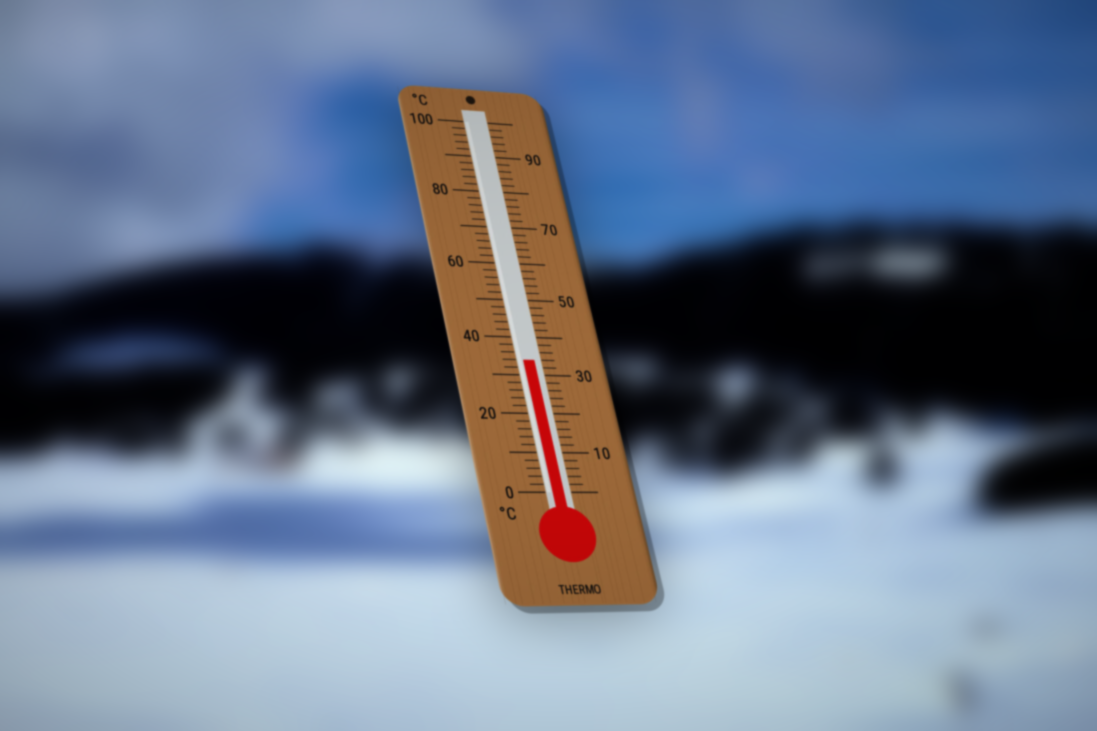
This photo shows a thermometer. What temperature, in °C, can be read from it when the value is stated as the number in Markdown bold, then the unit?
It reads **34** °C
